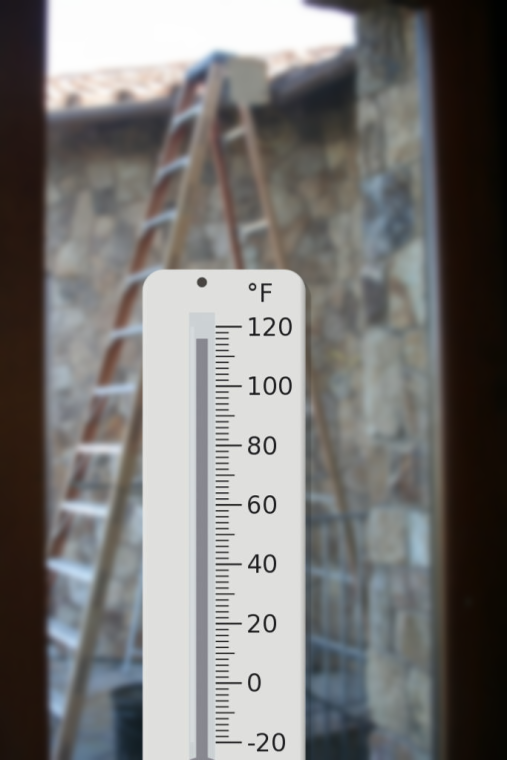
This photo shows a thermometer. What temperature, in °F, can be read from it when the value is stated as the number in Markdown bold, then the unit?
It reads **116** °F
